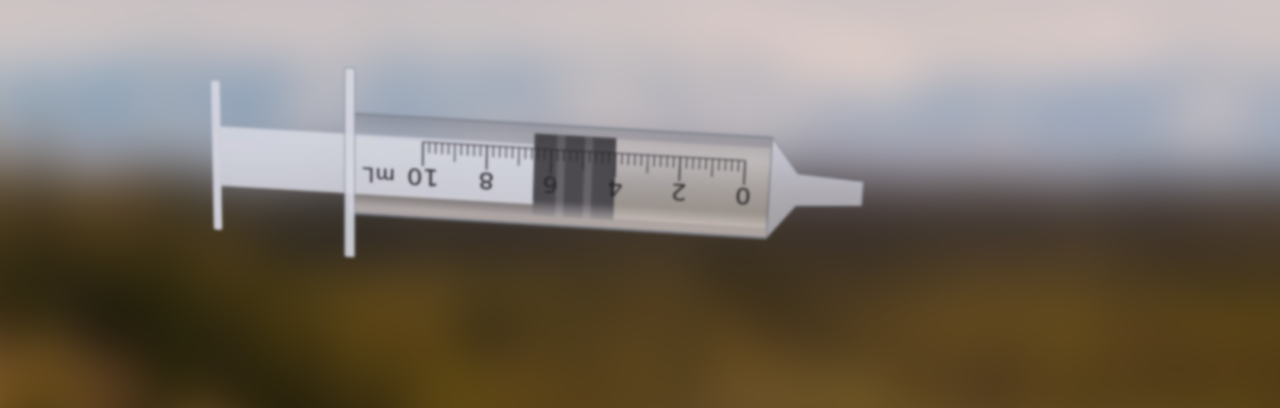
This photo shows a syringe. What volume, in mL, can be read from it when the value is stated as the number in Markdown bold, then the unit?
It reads **4** mL
